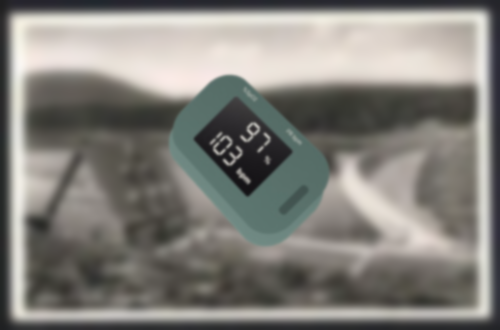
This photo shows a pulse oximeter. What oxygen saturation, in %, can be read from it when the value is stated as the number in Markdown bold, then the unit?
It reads **97** %
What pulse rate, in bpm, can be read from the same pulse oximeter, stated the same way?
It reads **103** bpm
